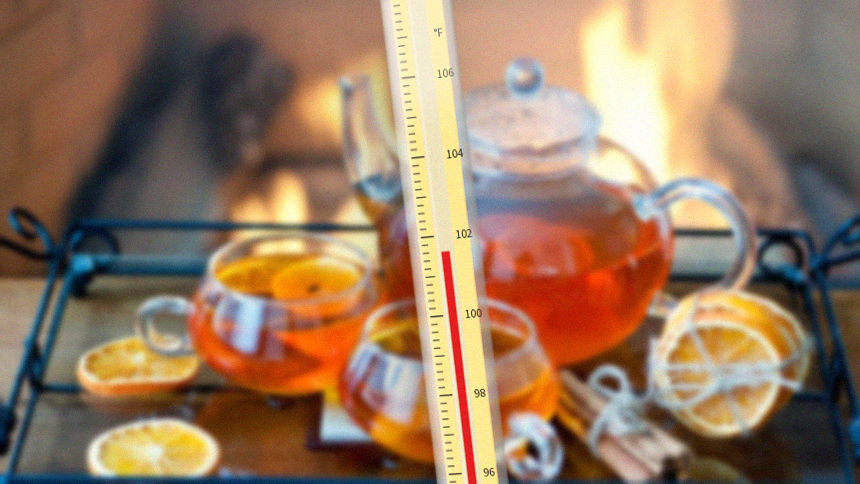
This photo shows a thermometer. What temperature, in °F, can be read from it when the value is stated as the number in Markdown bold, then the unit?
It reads **101.6** °F
